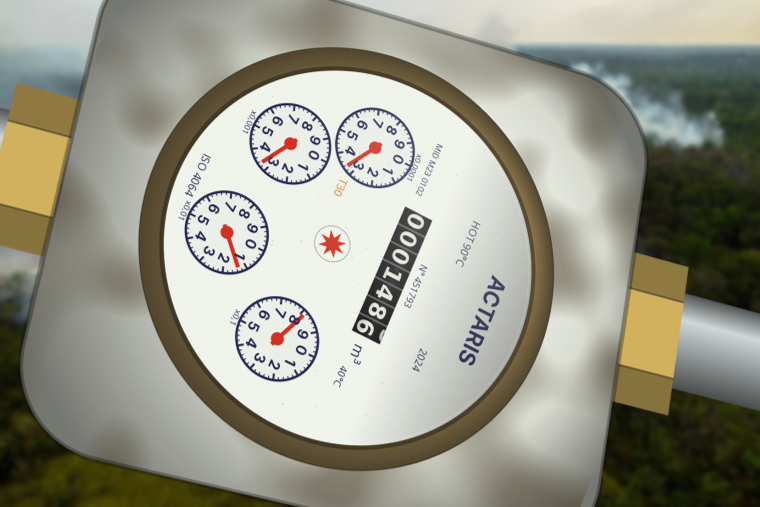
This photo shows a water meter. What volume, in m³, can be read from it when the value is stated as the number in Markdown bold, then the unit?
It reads **1485.8133** m³
